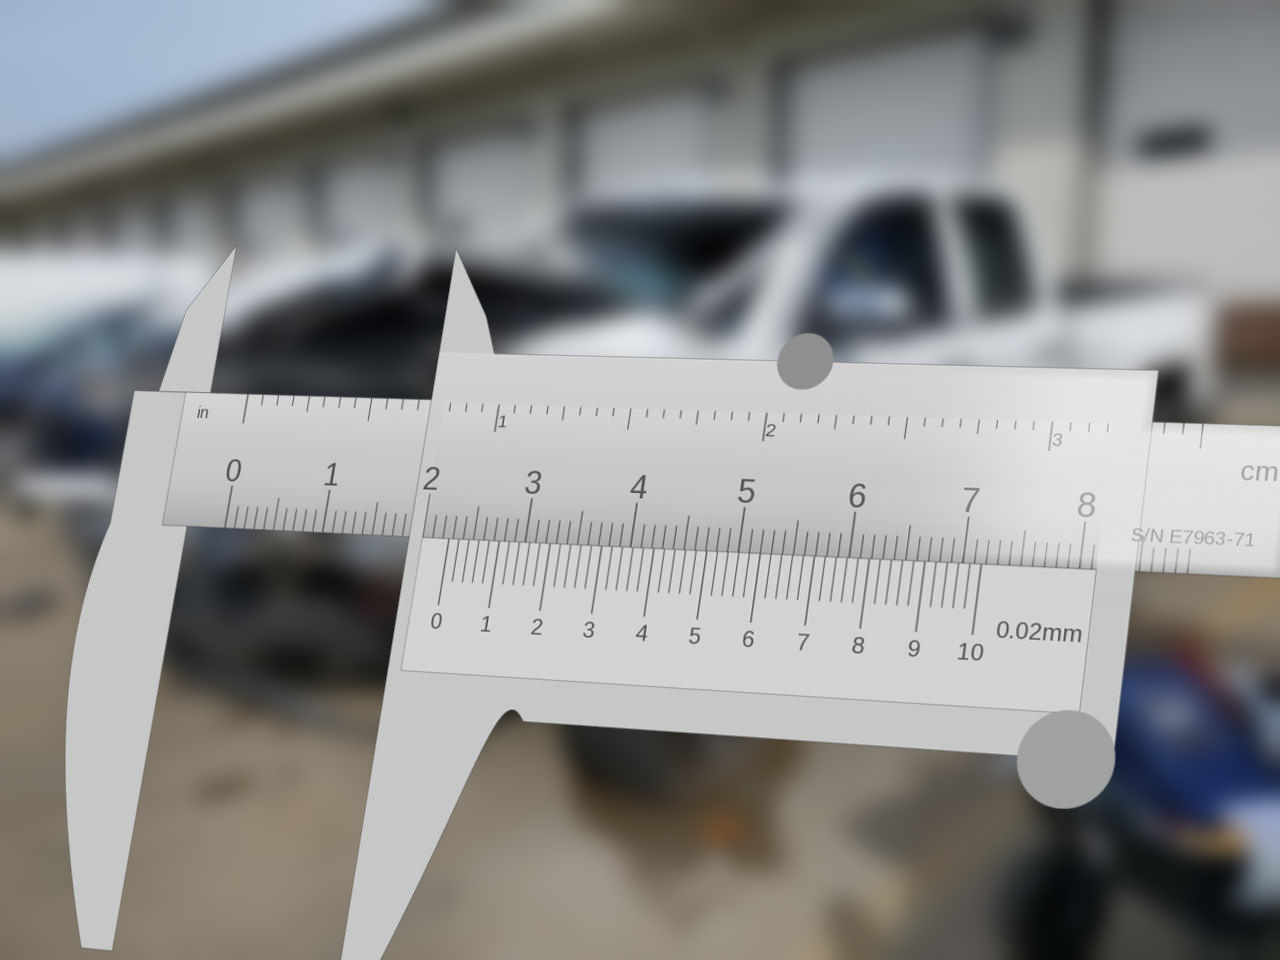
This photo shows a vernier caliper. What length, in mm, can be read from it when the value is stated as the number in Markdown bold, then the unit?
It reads **22.6** mm
